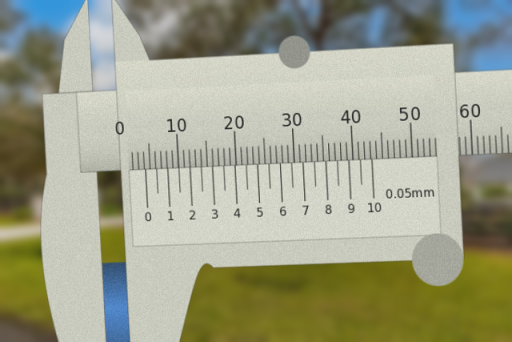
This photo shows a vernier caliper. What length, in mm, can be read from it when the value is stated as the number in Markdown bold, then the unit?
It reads **4.2** mm
